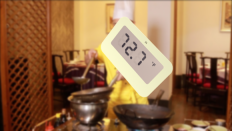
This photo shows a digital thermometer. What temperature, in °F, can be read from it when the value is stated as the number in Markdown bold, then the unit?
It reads **72.7** °F
